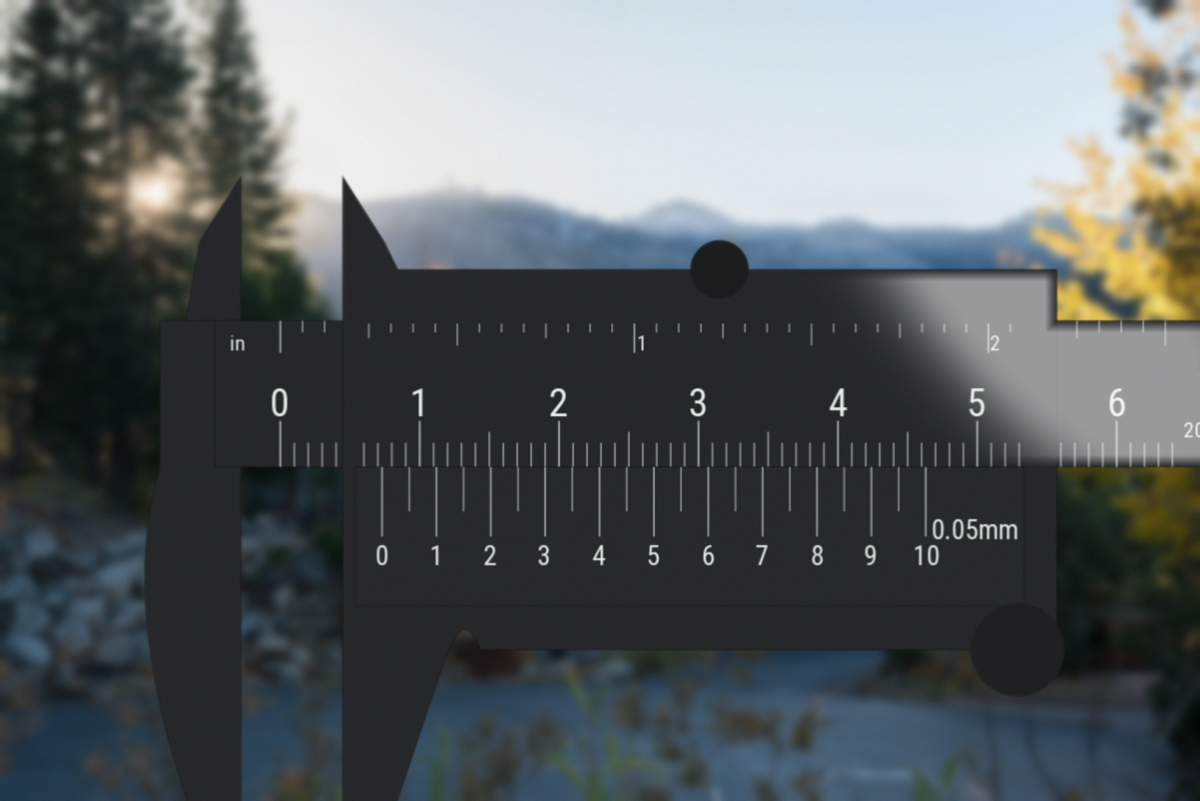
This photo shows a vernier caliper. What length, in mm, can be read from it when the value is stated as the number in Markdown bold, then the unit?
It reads **7.3** mm
